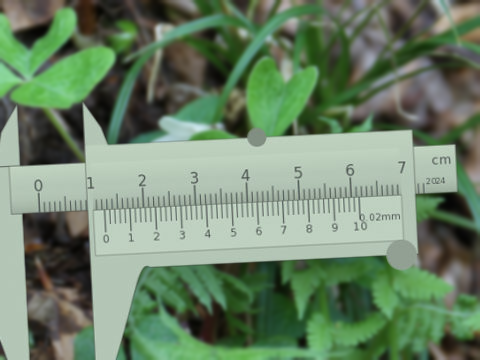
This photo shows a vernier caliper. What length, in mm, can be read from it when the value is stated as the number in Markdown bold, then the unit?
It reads **12.5** mm
